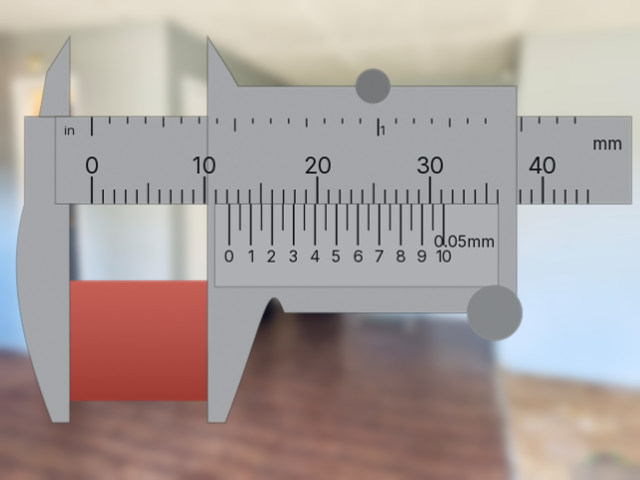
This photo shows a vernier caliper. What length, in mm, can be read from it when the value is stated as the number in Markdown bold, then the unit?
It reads **12.2** mm
